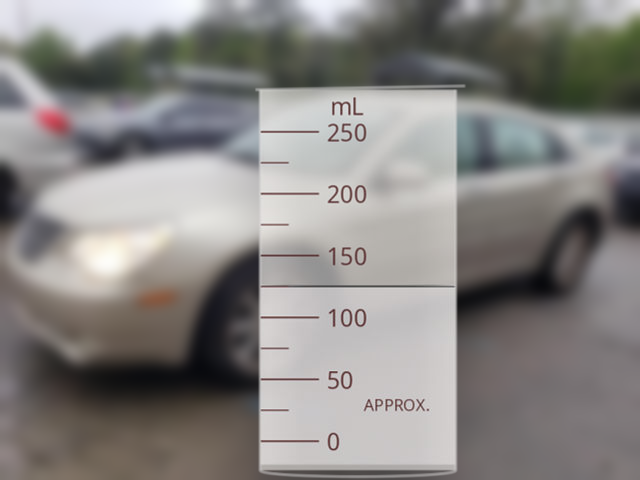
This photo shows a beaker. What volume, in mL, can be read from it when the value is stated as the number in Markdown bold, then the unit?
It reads **125** mL
